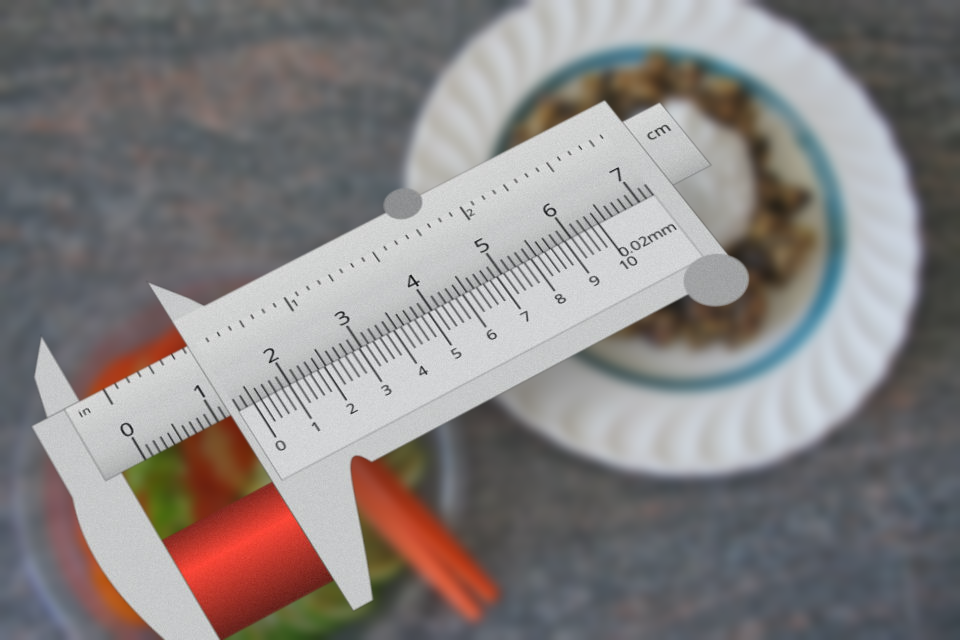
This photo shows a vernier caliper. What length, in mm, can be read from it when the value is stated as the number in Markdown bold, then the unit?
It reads **15.0** mm
